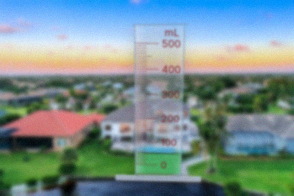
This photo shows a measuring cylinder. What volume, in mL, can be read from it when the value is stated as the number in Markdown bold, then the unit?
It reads **50** mL
